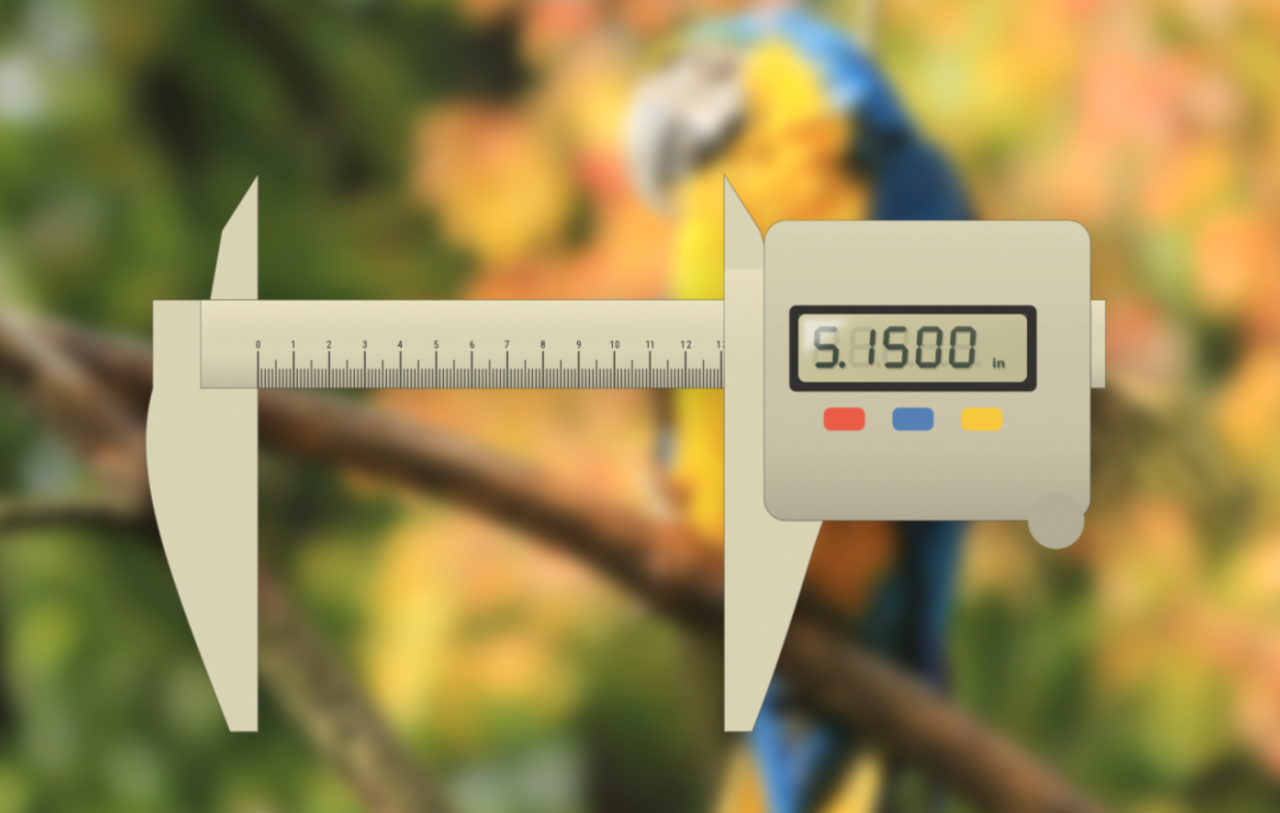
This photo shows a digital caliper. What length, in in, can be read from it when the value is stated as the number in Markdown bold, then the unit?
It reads **5.1500** in
